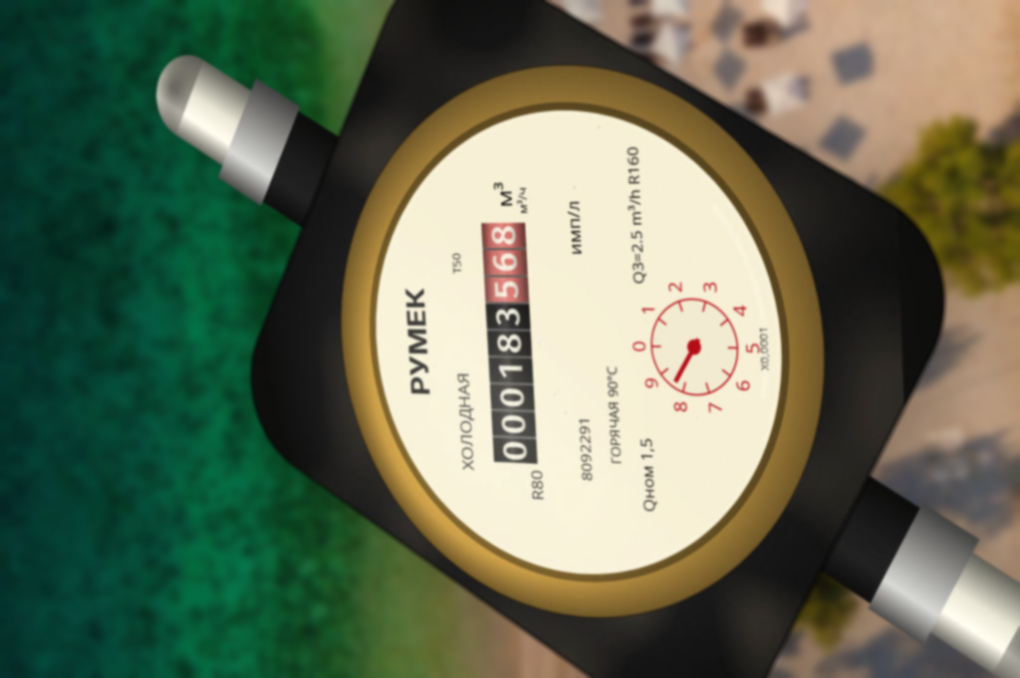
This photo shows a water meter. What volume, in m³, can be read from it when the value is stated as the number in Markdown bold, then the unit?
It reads **183.5688** m³
